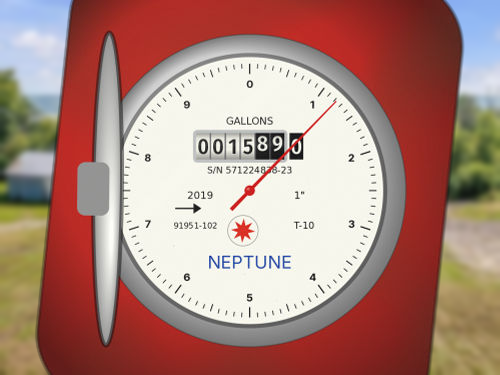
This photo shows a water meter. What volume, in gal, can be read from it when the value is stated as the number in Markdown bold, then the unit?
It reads **15891.2** gal
